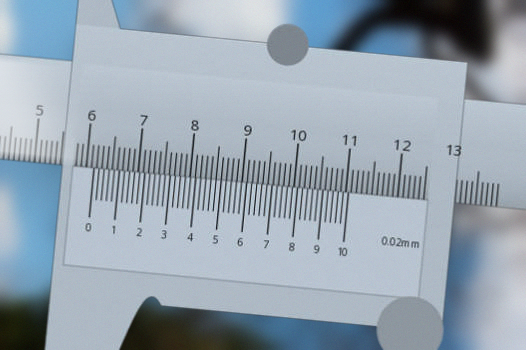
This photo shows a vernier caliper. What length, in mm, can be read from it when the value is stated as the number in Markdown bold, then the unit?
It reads **61.5** mm
